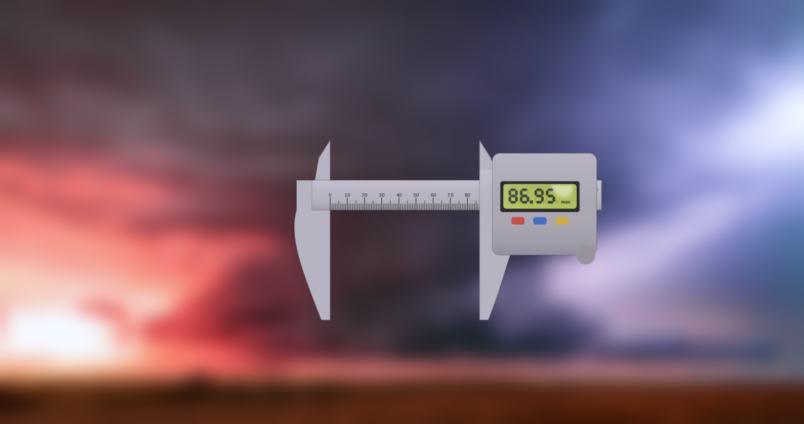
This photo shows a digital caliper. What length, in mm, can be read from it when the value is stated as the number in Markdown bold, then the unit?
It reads **86.95** mm
